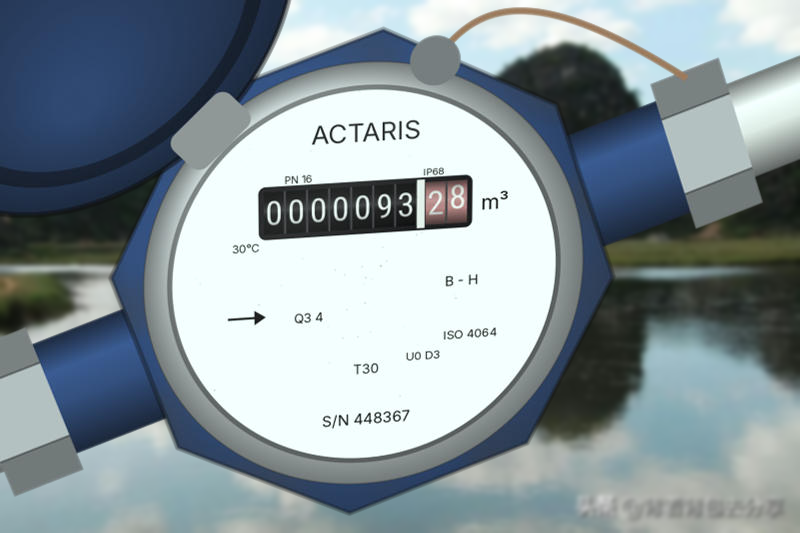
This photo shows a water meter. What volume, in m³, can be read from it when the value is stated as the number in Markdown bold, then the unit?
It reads **93.28** m³
